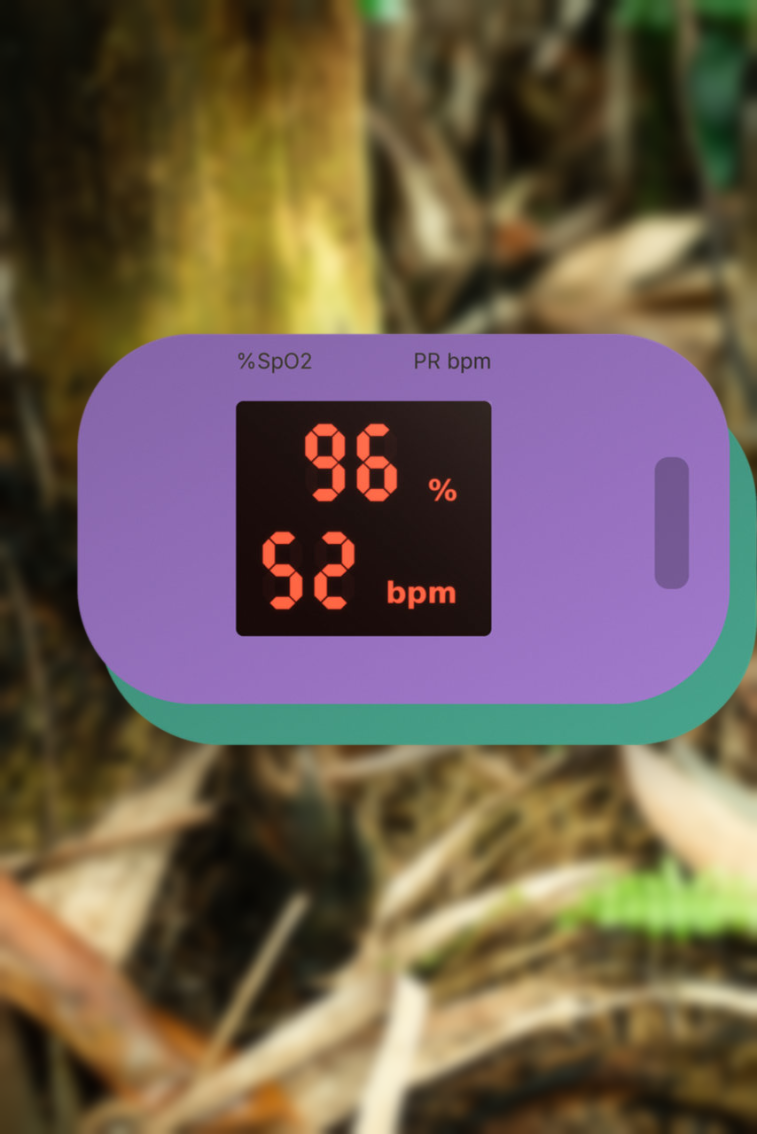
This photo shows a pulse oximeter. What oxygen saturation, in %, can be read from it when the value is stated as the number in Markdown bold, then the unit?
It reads **96** %
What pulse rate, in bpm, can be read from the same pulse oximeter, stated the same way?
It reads **52** bpm
